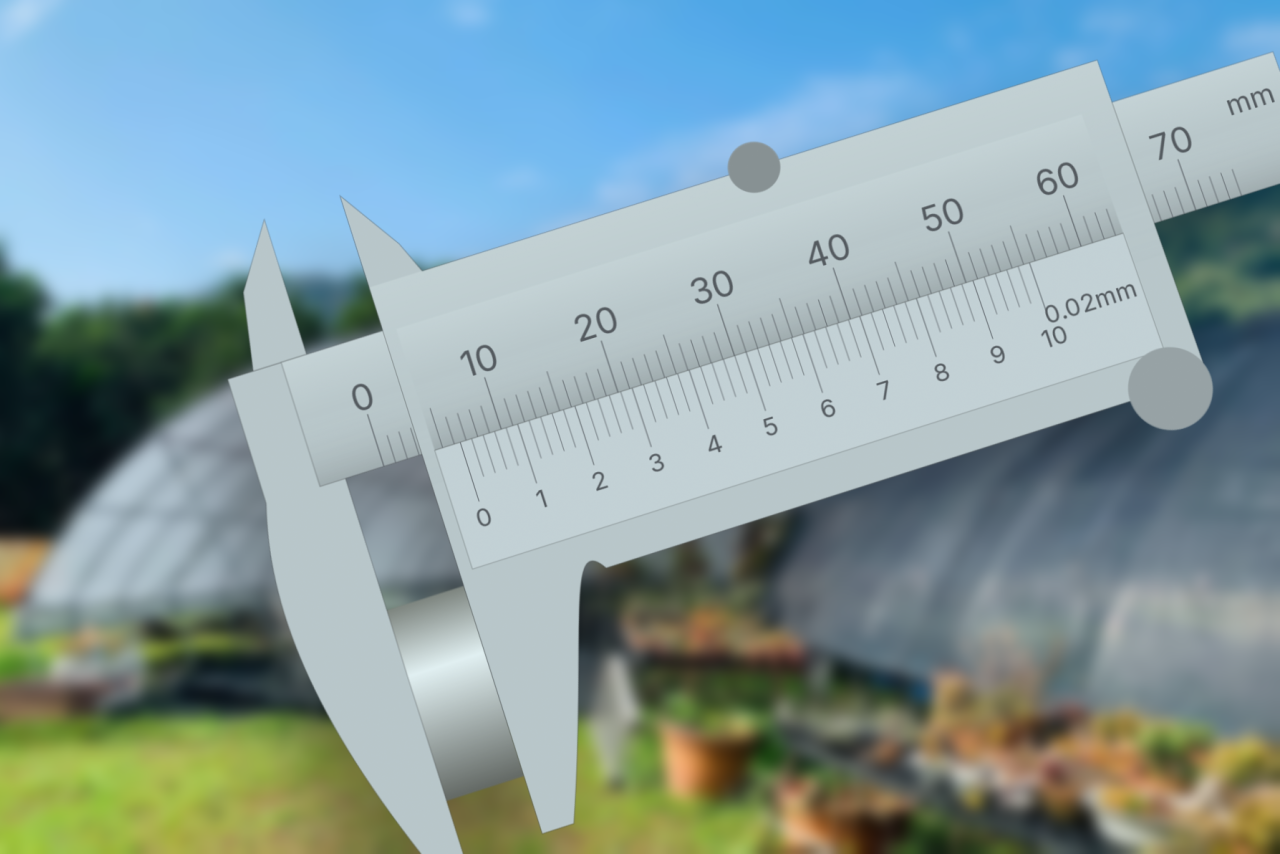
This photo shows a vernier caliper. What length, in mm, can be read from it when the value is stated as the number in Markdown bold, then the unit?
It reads **6.5** mm
